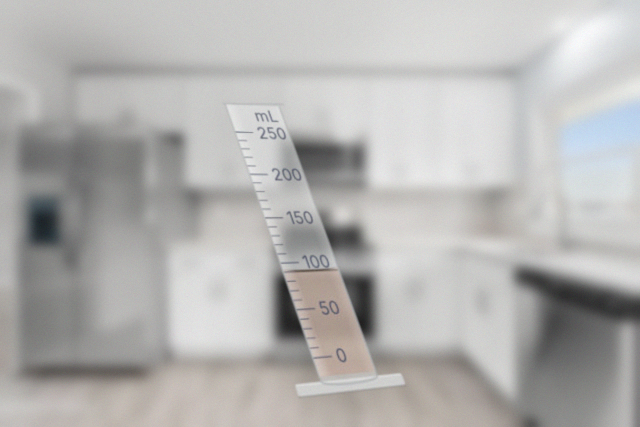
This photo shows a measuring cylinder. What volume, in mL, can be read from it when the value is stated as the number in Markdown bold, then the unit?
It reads **90** mL
